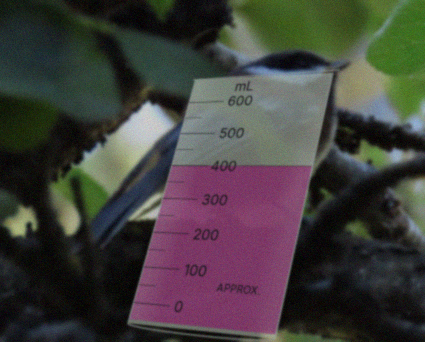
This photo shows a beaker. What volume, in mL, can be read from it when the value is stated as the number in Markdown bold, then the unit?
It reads **400** mL
